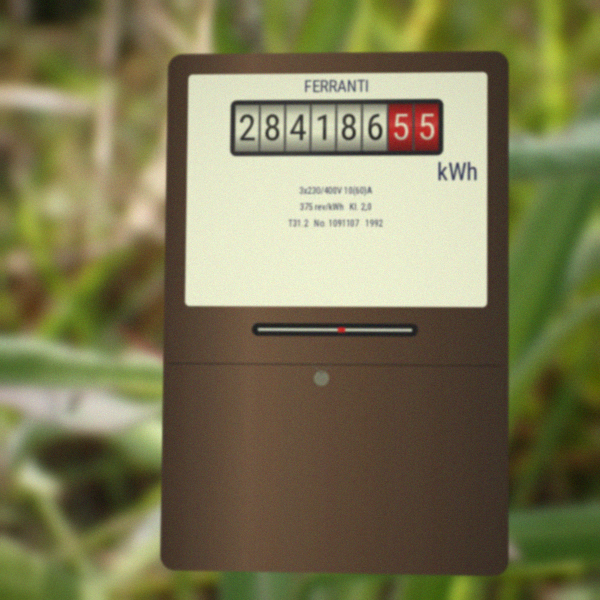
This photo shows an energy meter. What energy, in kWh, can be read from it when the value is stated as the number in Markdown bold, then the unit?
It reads **284186.55** kWh
